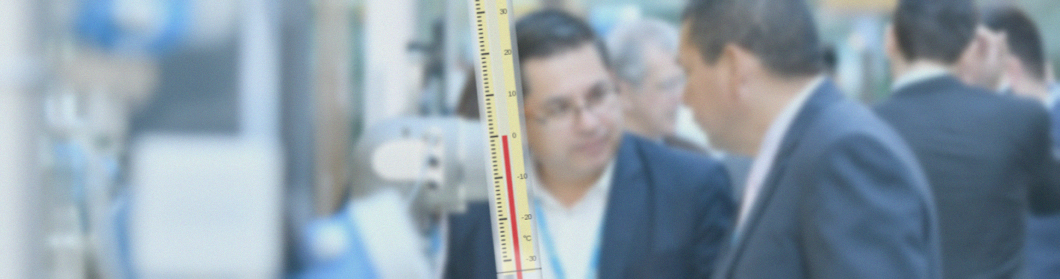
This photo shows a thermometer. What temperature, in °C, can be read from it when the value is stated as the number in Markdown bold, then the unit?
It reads **0** °C
